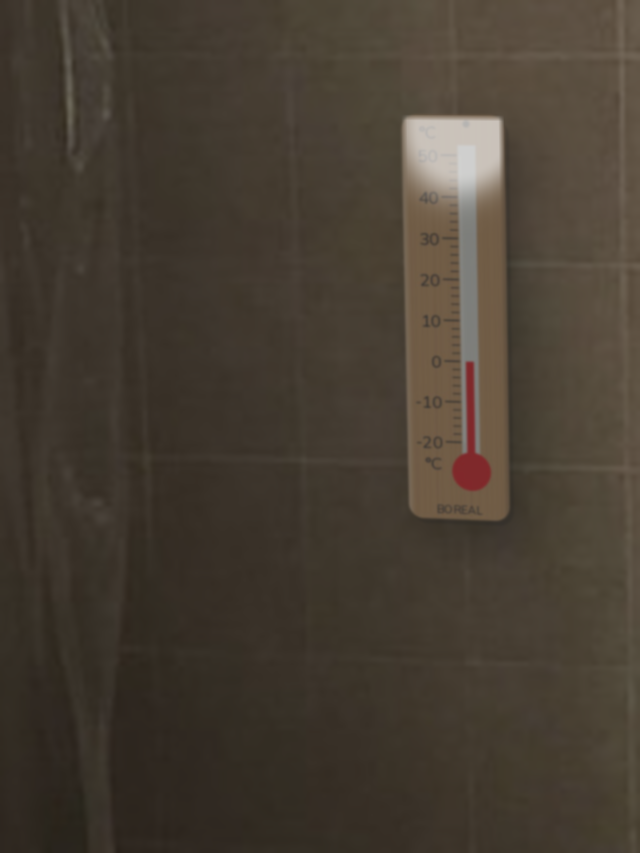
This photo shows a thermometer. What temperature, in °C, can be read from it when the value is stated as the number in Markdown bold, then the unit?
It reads **0** °C
